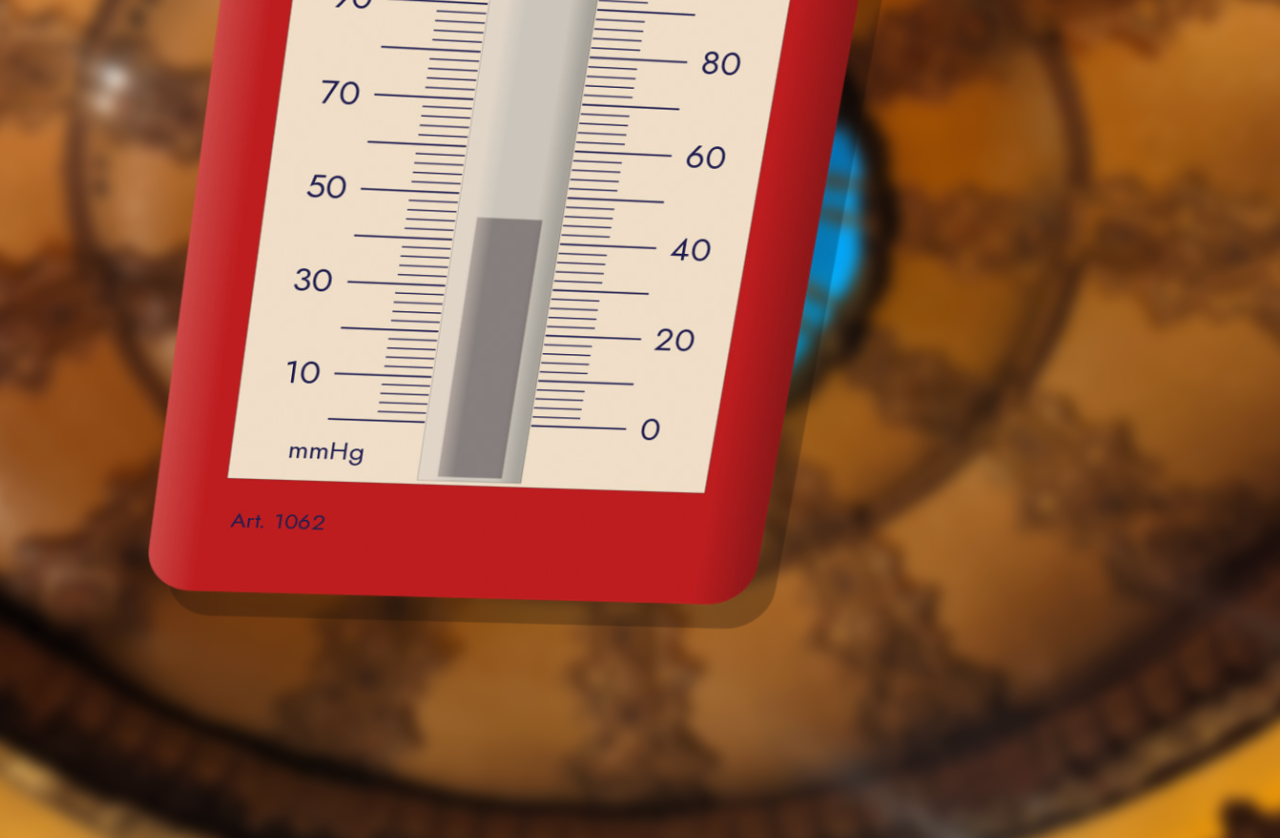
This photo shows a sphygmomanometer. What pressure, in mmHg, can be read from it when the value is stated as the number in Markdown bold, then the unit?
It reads **45** mmHg
